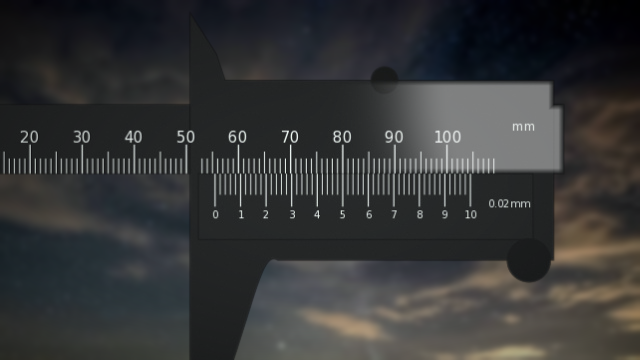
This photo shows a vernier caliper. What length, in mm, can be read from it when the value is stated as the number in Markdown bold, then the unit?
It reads **55.5** mm
